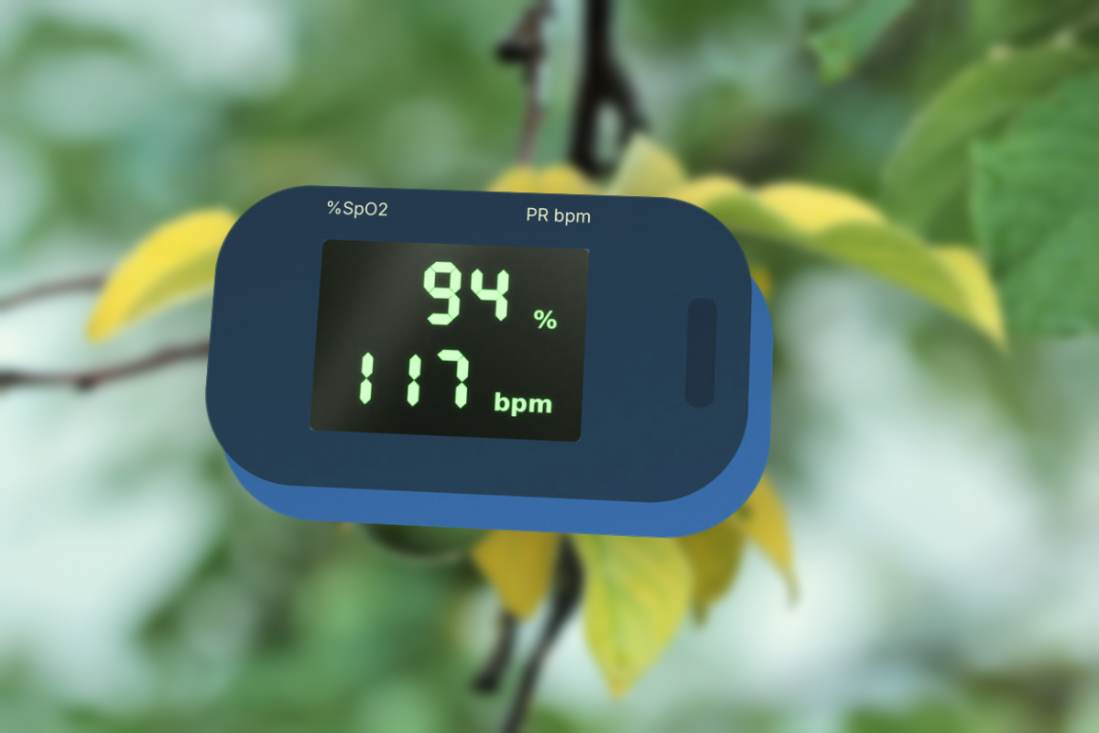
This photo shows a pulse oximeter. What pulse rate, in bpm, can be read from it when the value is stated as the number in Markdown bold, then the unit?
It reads **117** bpm
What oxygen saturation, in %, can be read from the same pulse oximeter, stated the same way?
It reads **94** %
